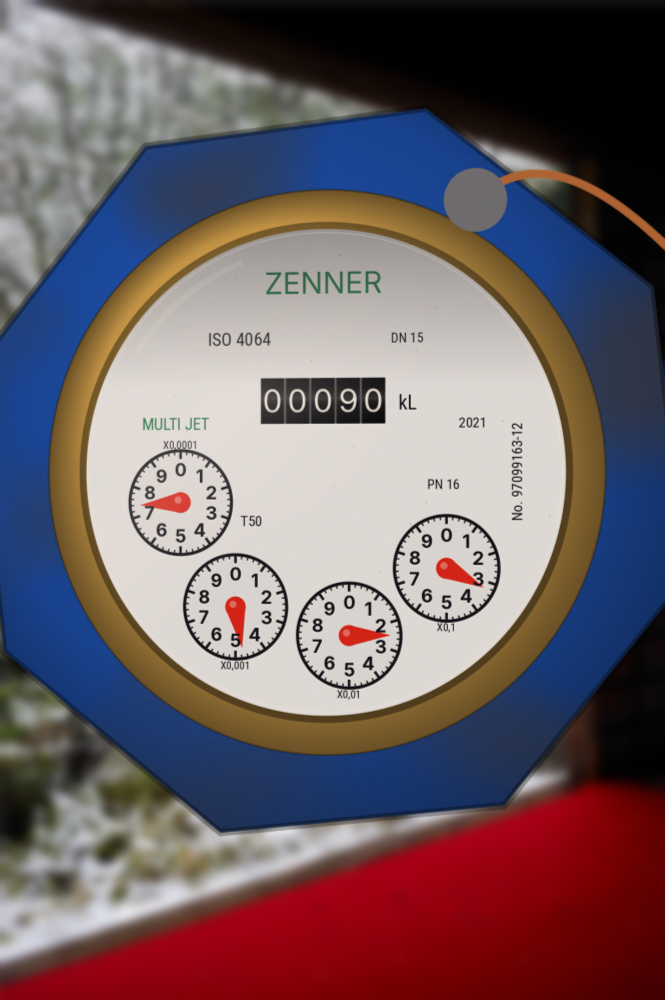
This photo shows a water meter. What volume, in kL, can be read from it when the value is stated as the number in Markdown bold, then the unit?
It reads **90.3247** kL
